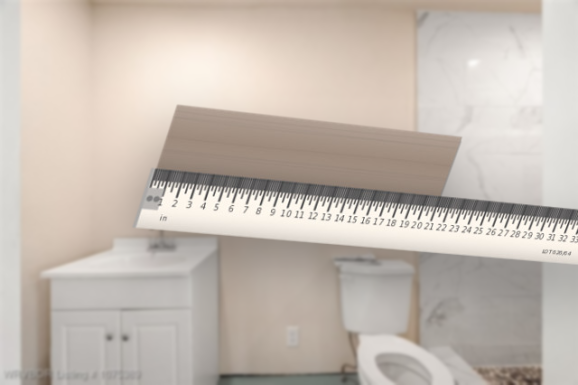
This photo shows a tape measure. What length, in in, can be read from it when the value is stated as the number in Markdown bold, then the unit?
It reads **21** in
